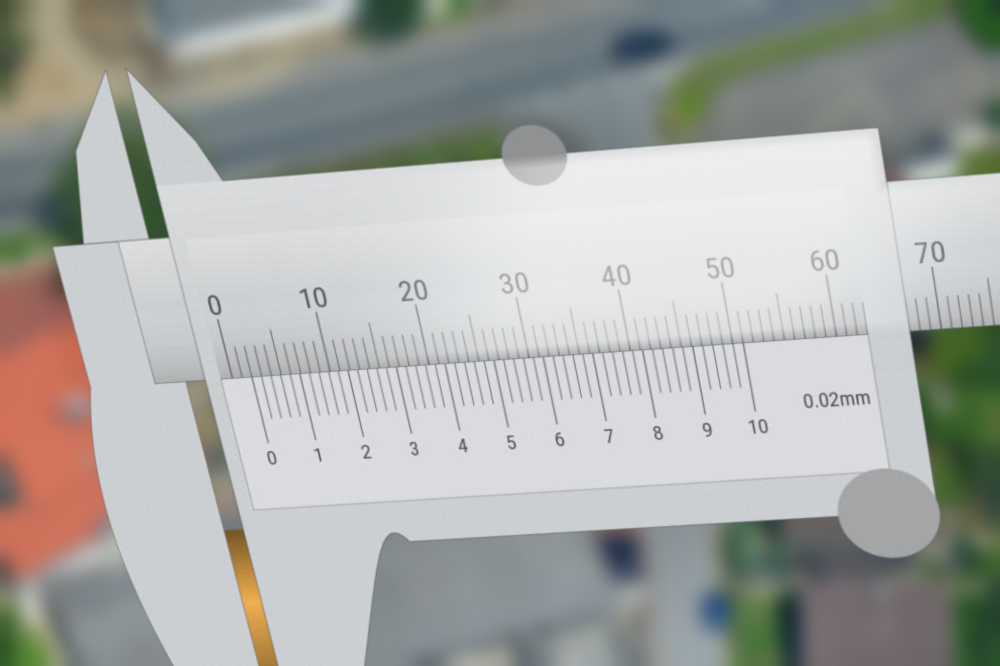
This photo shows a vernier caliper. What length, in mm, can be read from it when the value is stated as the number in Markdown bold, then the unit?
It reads **2.0** mm
